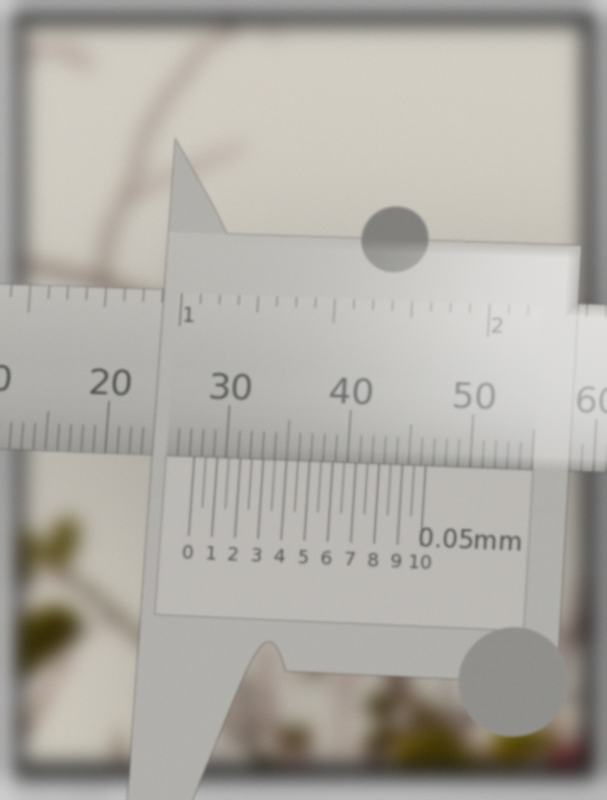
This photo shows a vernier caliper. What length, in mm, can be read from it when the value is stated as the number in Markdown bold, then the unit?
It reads **27.4** mm
